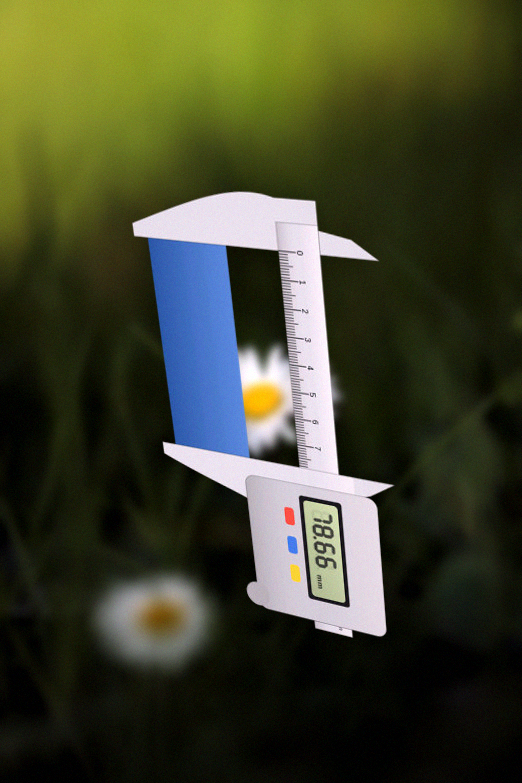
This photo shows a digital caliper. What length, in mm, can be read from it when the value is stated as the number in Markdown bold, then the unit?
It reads **78.66** mm
